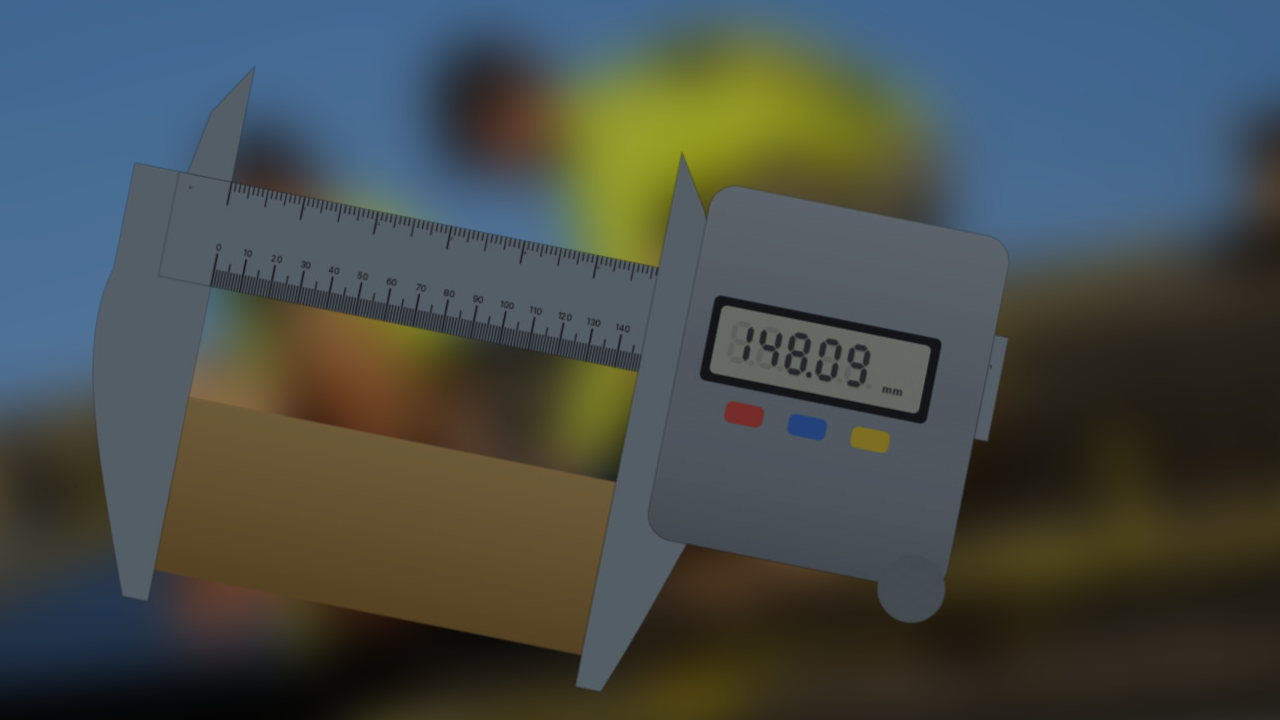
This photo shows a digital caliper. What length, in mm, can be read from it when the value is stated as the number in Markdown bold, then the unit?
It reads **148.09** mm
